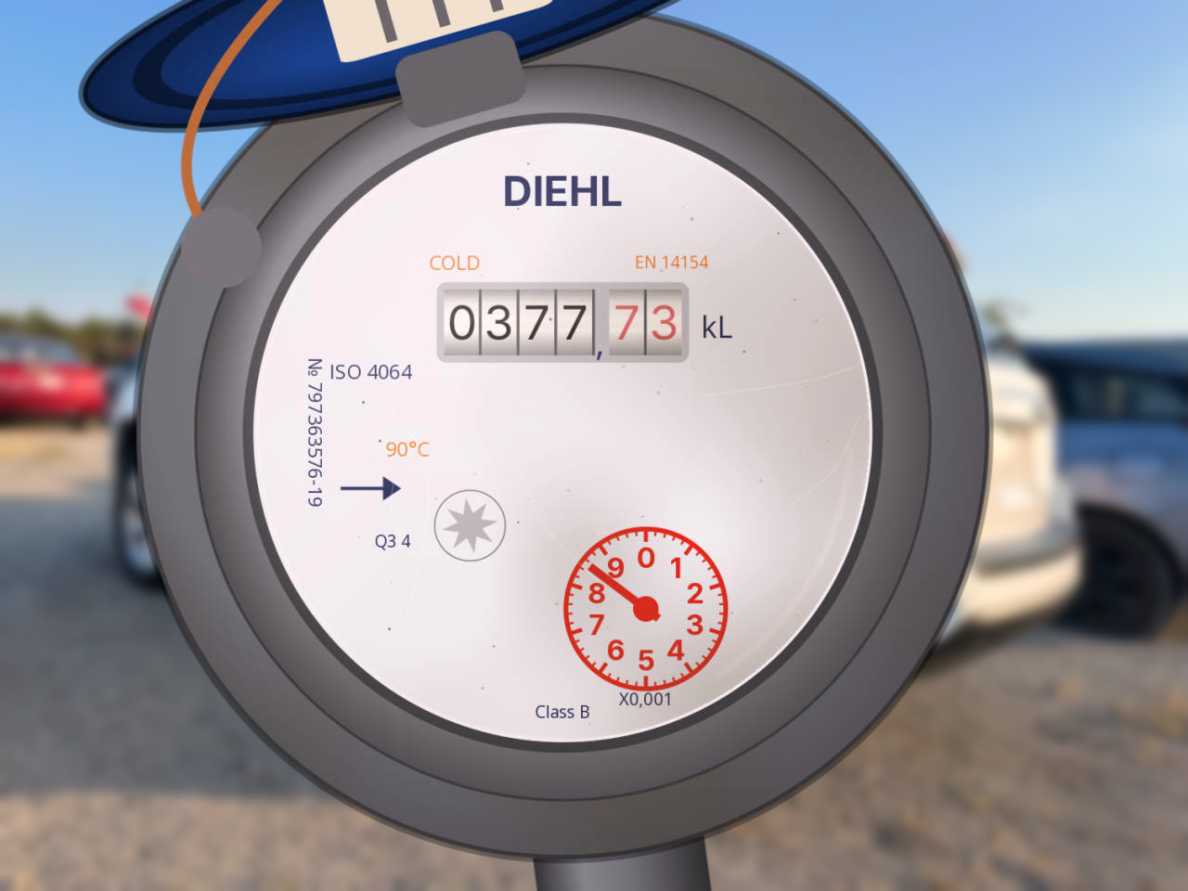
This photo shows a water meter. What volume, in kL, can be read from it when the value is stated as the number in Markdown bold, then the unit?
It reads **377.738** kL
